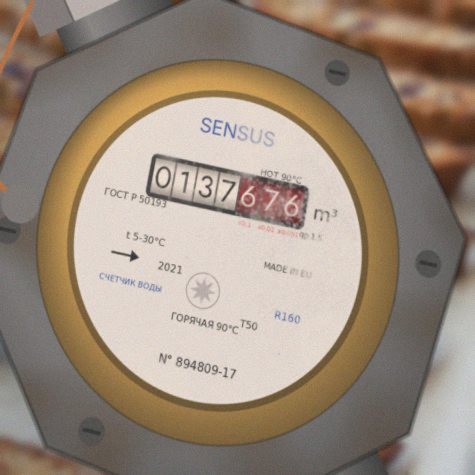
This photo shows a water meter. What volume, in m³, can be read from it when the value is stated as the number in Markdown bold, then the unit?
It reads **137.676** m³
